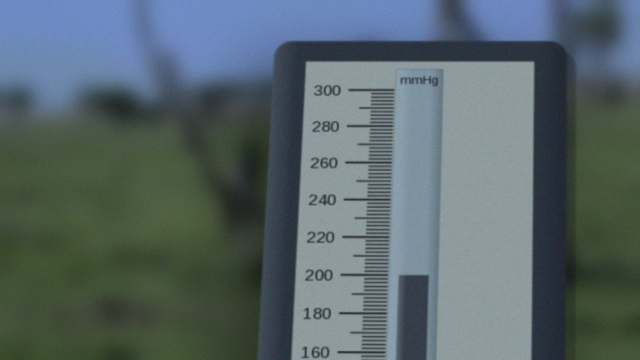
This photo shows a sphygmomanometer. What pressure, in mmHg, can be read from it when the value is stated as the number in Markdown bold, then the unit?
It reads **200** mmHg
